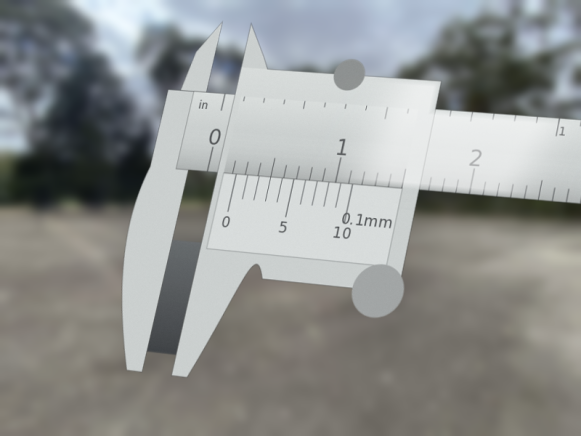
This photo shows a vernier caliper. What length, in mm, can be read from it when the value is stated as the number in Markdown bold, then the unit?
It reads **2.3** mm
